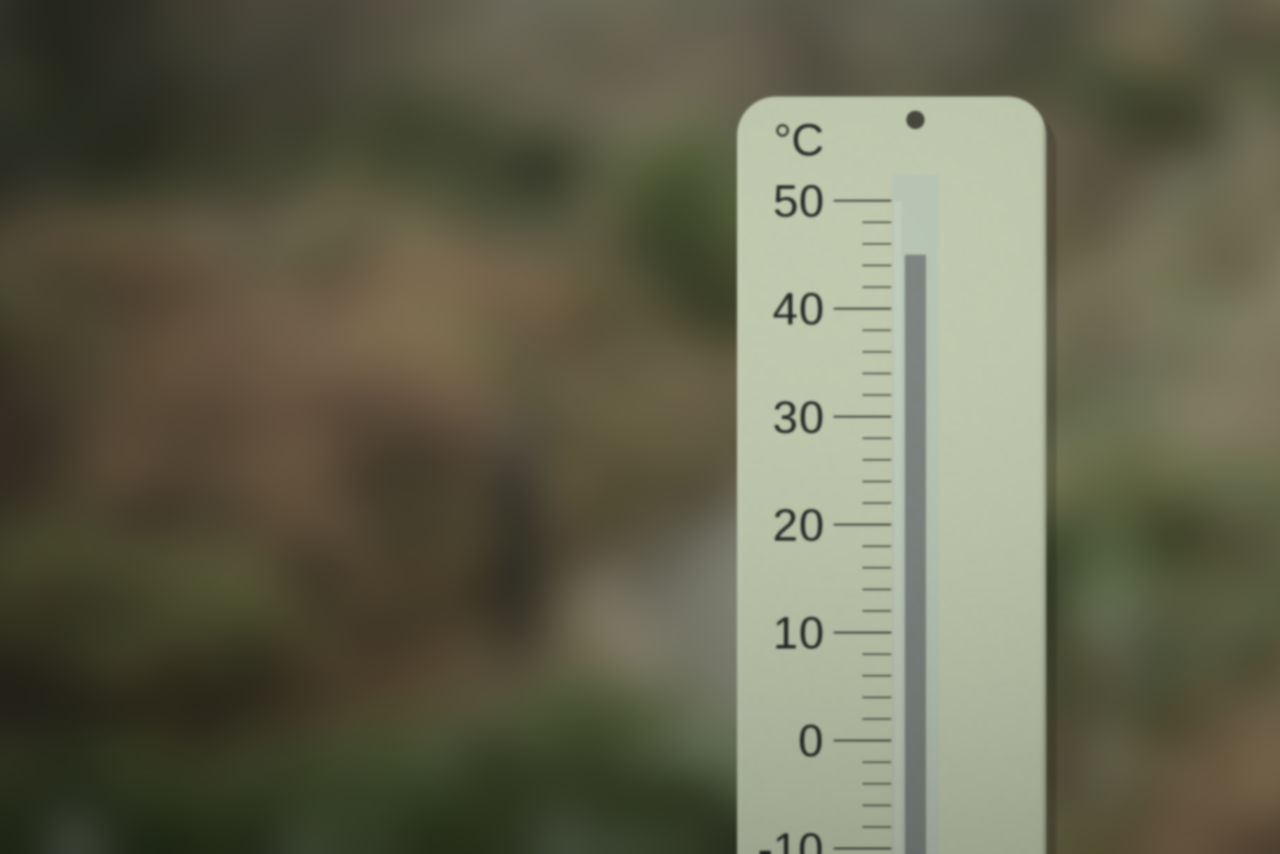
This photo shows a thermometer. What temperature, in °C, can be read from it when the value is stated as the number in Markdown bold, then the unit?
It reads **45** °C
